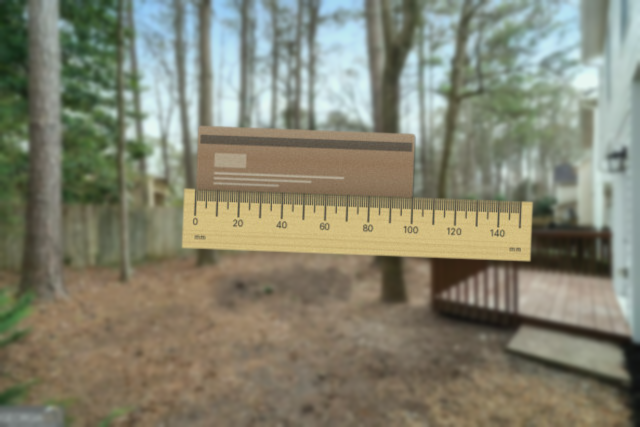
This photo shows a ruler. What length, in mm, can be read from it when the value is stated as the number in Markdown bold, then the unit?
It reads **100** mm
